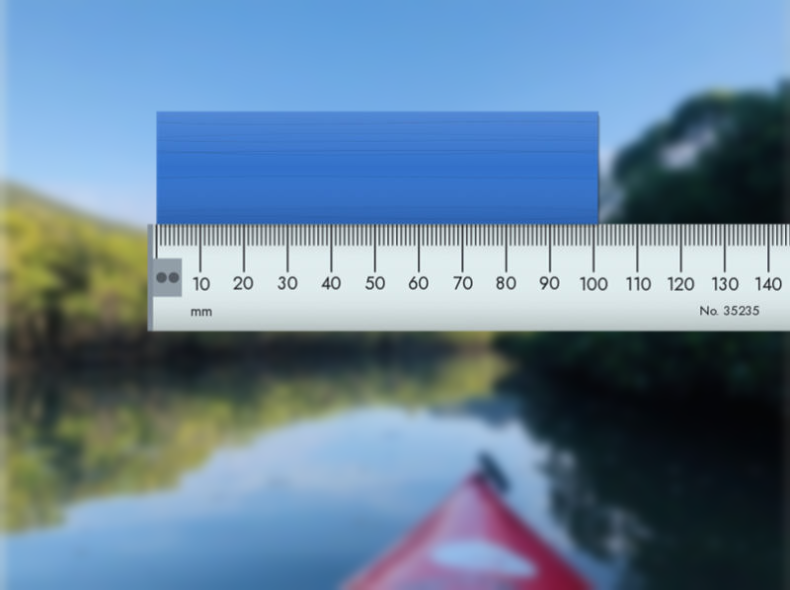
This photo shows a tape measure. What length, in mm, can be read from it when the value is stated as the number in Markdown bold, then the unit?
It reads **101** mm
